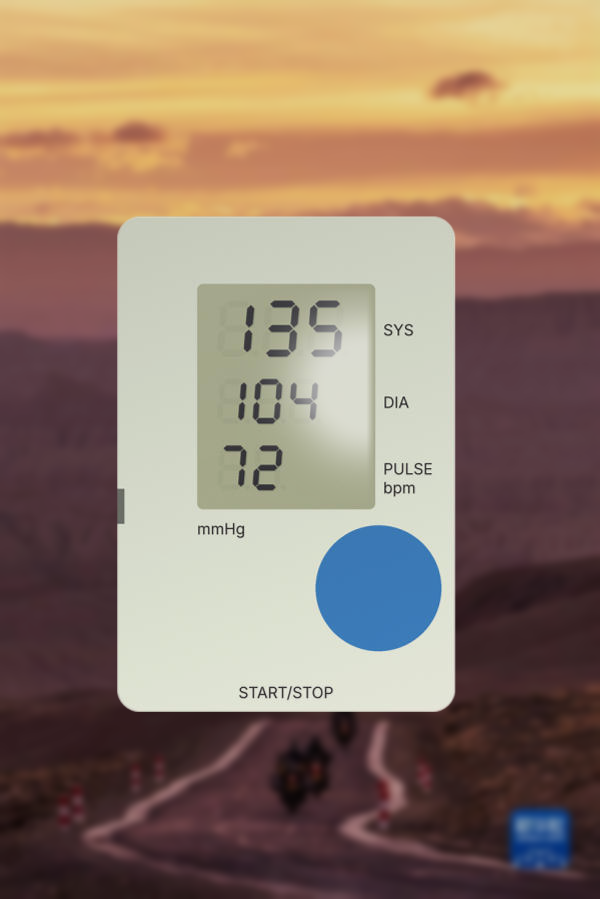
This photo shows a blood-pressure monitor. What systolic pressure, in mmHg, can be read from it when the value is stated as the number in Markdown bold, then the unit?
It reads **135** mmHg
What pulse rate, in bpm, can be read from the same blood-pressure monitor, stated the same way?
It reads **72** bpm
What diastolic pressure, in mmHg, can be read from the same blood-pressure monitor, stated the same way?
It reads **104** mmHg
